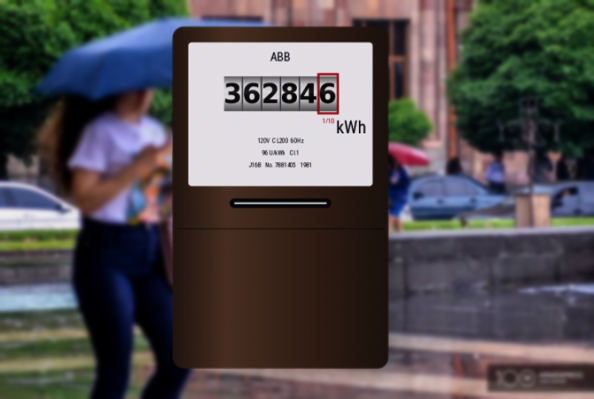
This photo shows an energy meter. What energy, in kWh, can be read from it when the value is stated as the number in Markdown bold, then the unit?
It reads **36284.6** kWh
